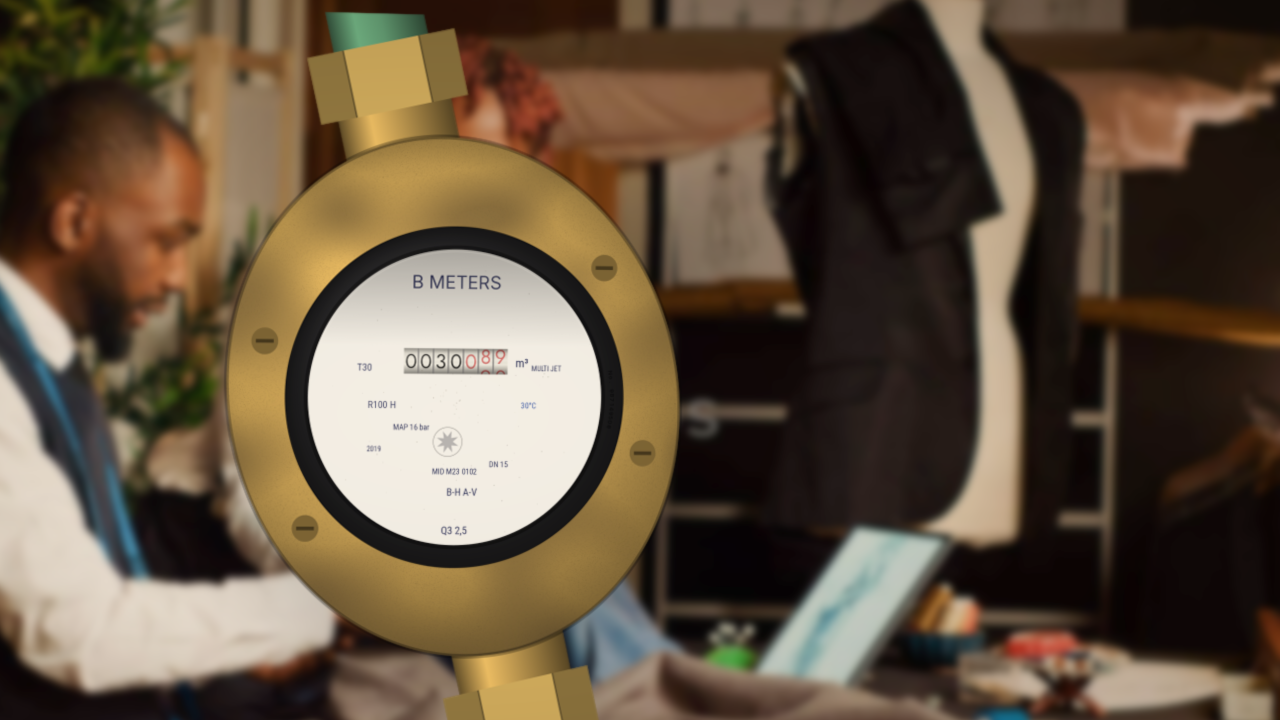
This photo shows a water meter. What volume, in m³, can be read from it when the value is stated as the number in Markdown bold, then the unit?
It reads **30.089** m³
